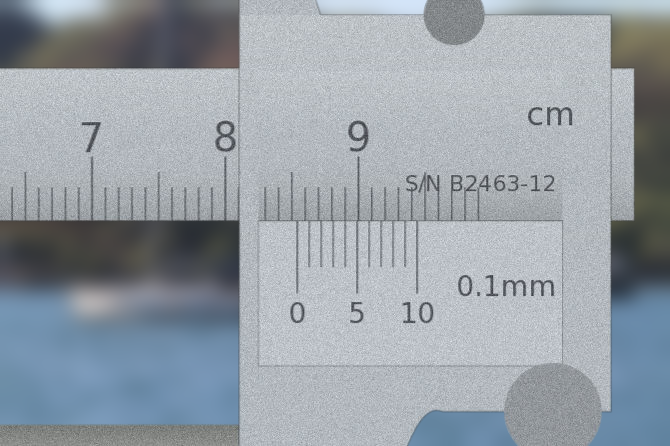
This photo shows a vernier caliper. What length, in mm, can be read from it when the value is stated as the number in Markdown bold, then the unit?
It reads **85.4** mm
